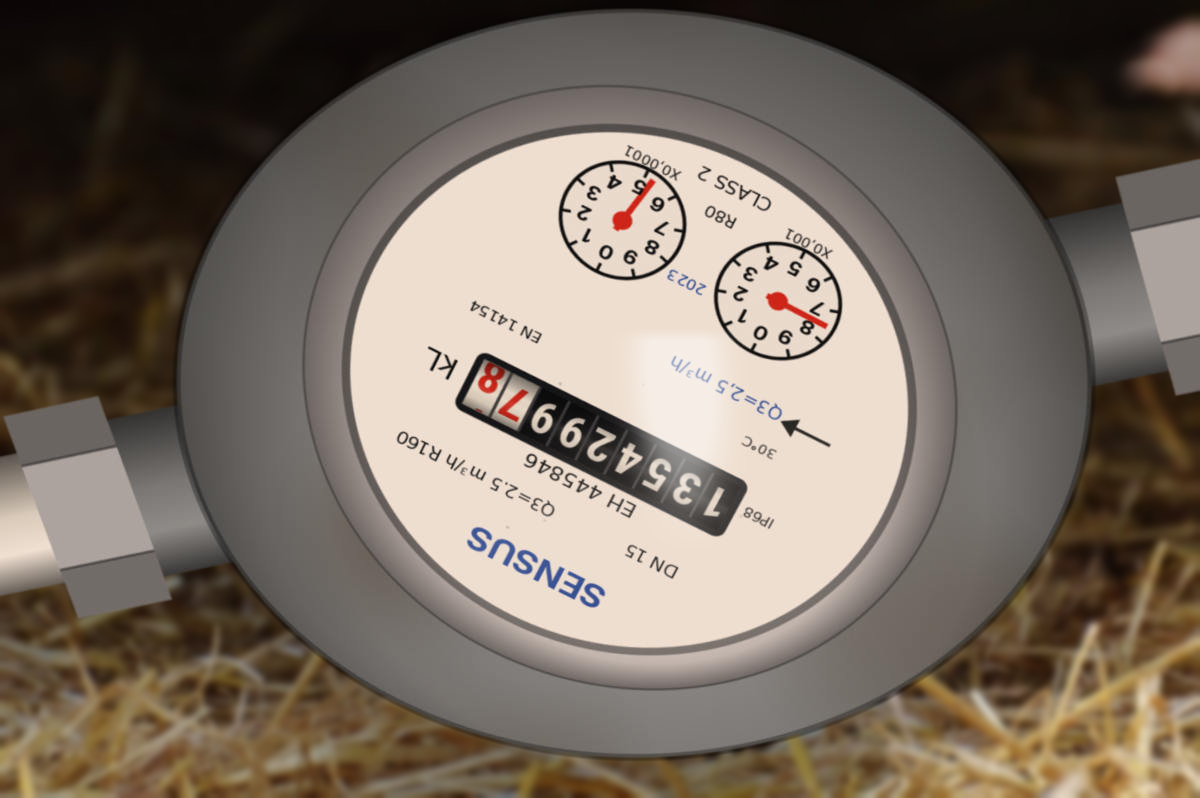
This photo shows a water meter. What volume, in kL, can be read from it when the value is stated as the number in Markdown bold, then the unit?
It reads **1354299.7775** kL
